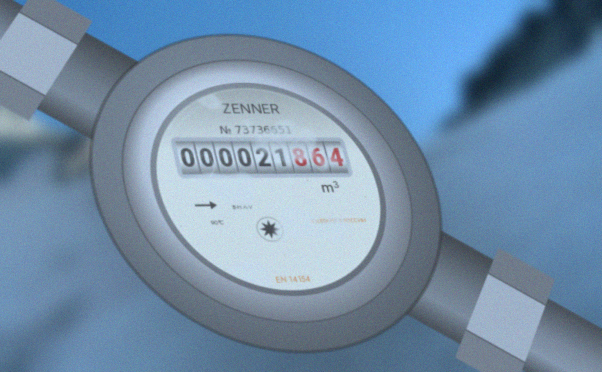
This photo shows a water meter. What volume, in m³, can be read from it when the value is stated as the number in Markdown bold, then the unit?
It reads **21.864** m³
